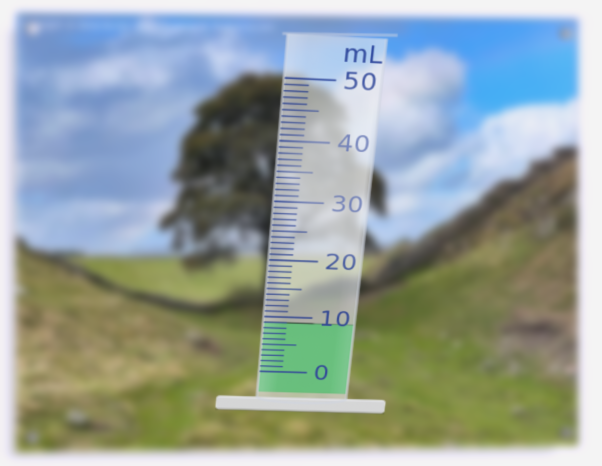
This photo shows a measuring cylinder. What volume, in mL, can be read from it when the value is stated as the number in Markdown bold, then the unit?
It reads **9** mL
